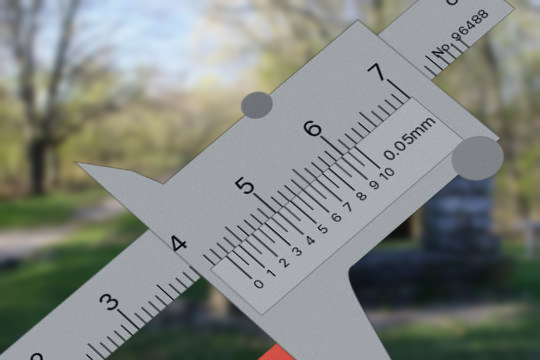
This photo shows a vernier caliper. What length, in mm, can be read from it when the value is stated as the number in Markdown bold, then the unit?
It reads **42.6** mm
